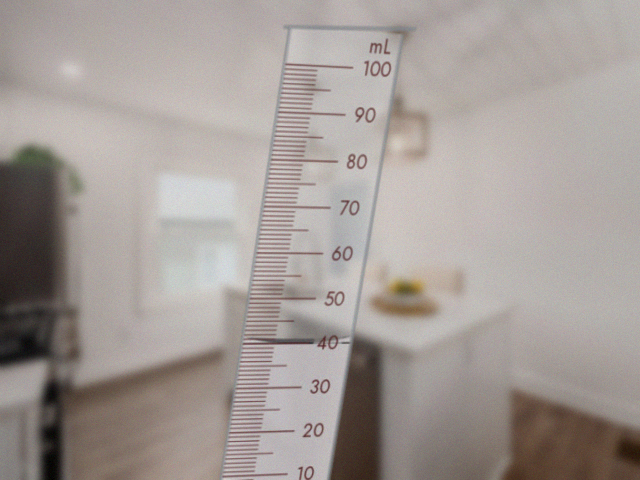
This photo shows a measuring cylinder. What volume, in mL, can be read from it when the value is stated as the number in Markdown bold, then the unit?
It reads **40** mL
